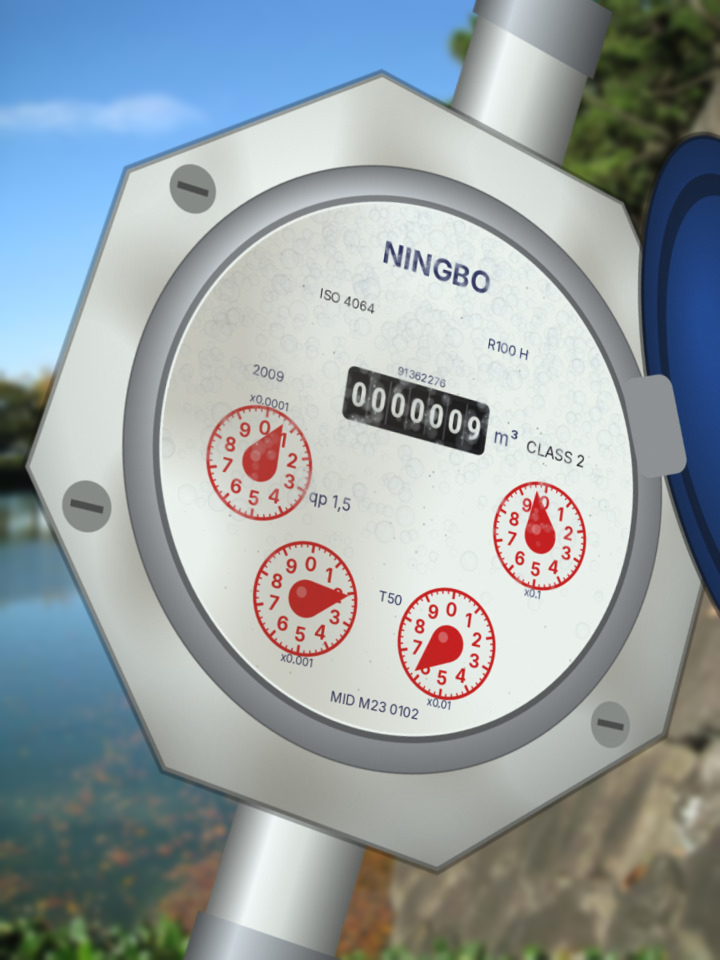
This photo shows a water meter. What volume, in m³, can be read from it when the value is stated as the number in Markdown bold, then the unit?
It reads **8.9620** m³
